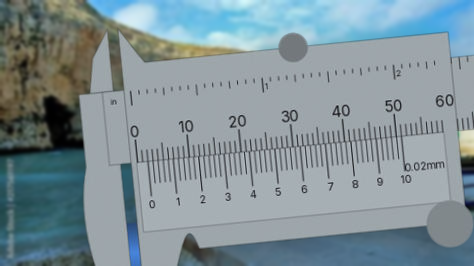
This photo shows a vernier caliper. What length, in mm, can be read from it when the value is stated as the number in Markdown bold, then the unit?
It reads **2.0** mm
